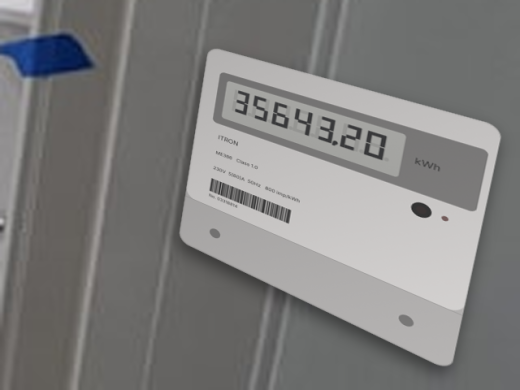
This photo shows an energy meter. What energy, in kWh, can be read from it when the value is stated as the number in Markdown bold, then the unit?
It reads **35643.20** kWh
